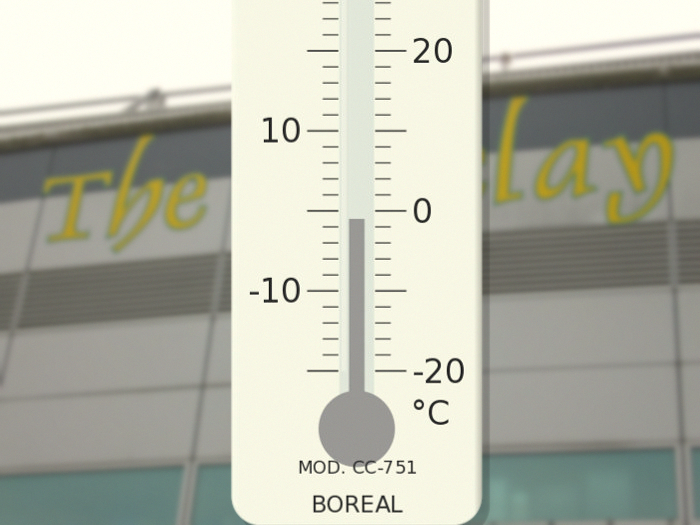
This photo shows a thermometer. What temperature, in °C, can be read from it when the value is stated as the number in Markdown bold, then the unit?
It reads **-1** °C
